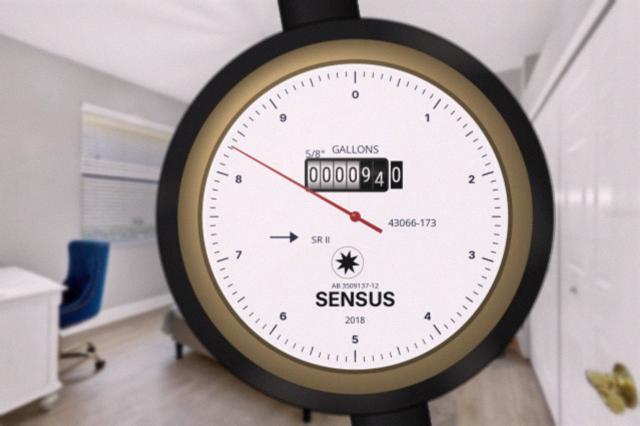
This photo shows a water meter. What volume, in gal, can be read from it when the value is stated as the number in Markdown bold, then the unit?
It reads **938.3** gal
